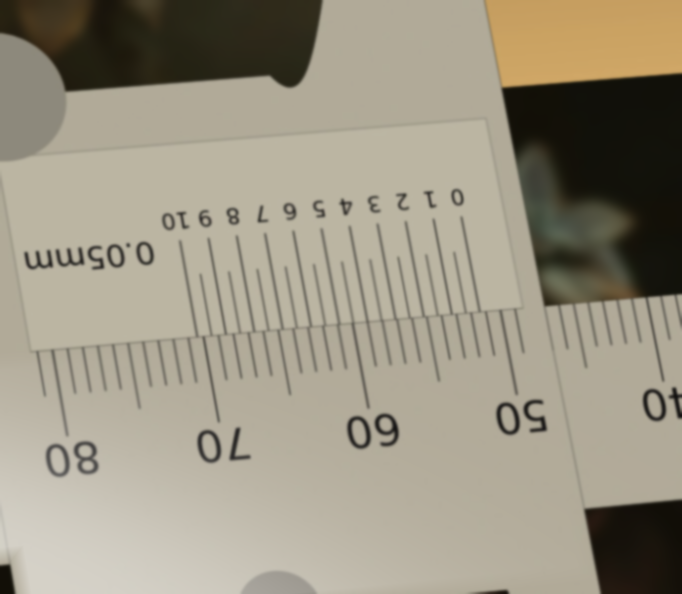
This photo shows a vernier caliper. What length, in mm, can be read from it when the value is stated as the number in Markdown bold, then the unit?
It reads **51.4** mm
